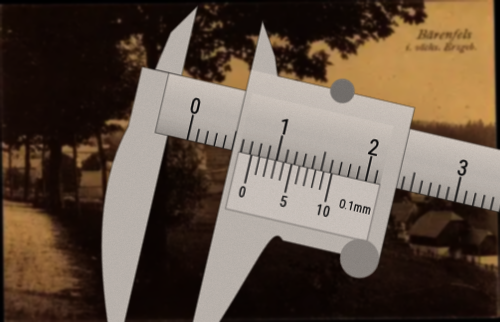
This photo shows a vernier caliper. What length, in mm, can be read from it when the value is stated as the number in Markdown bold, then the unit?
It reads **7.2** mm
